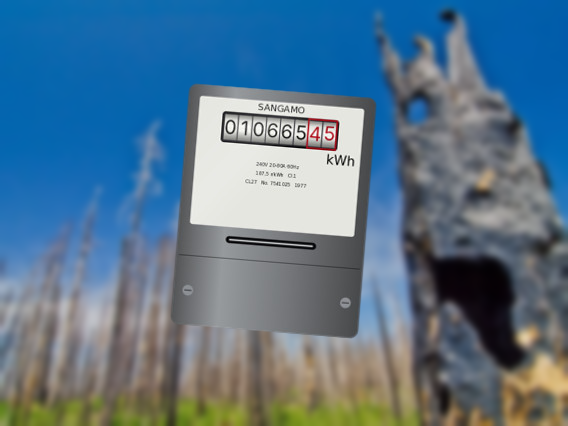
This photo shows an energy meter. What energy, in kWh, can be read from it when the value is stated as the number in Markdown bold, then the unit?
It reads **10665.45** kWh
